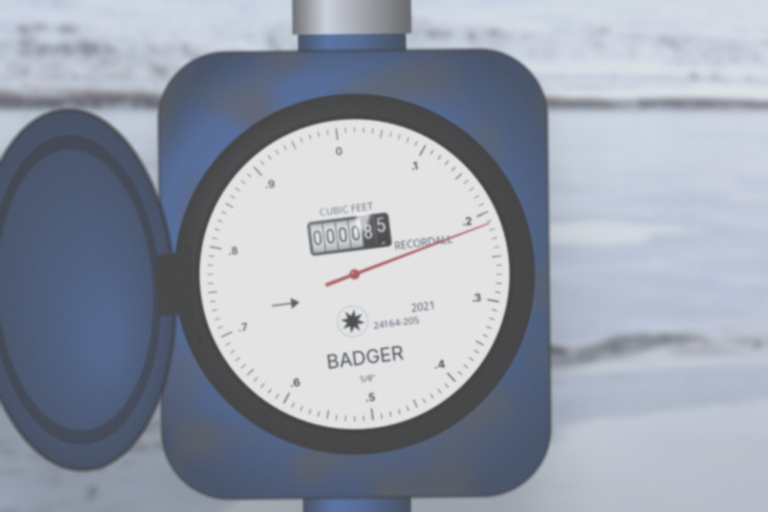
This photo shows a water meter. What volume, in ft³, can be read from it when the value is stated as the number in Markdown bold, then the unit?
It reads **85.21** ft³
